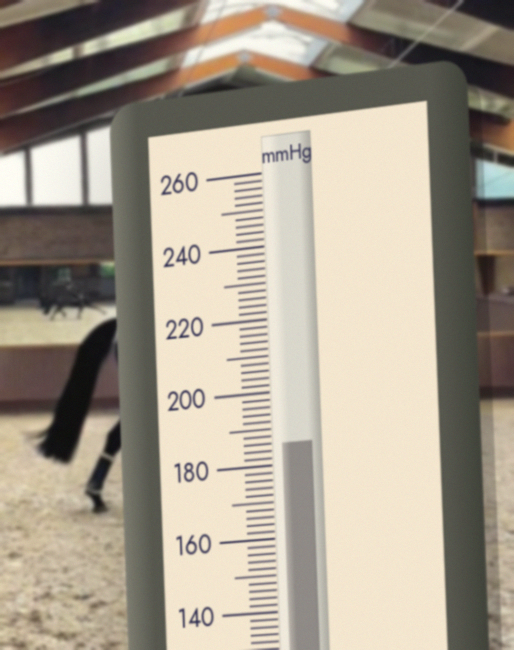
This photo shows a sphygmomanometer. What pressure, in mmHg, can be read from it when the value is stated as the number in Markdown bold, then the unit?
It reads **186** mmHg
